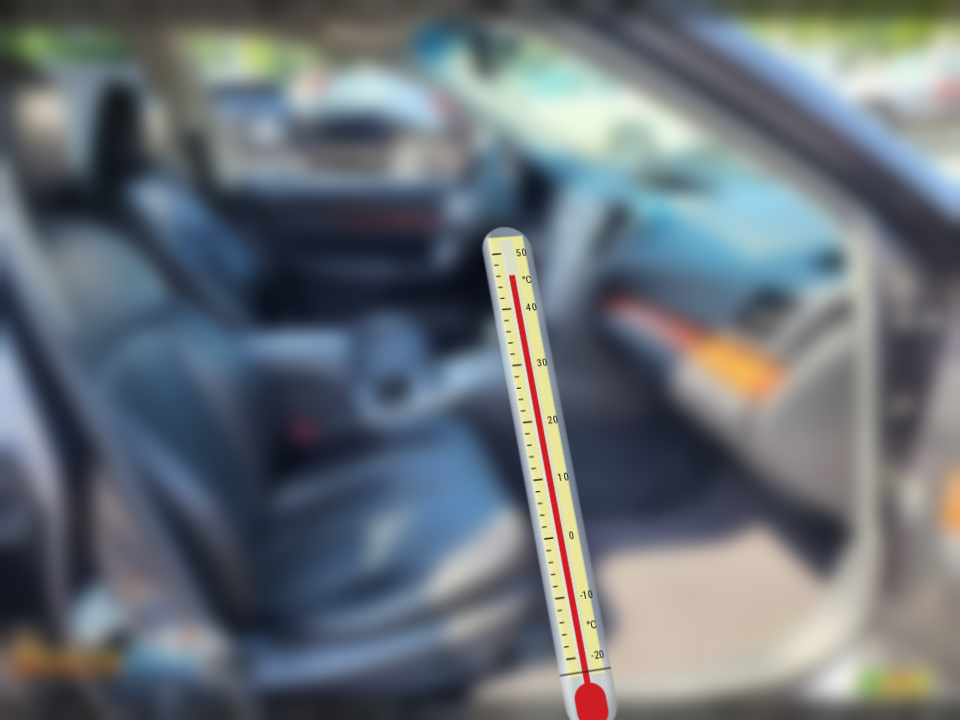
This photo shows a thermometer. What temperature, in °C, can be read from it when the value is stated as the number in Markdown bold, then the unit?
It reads **46** °C
